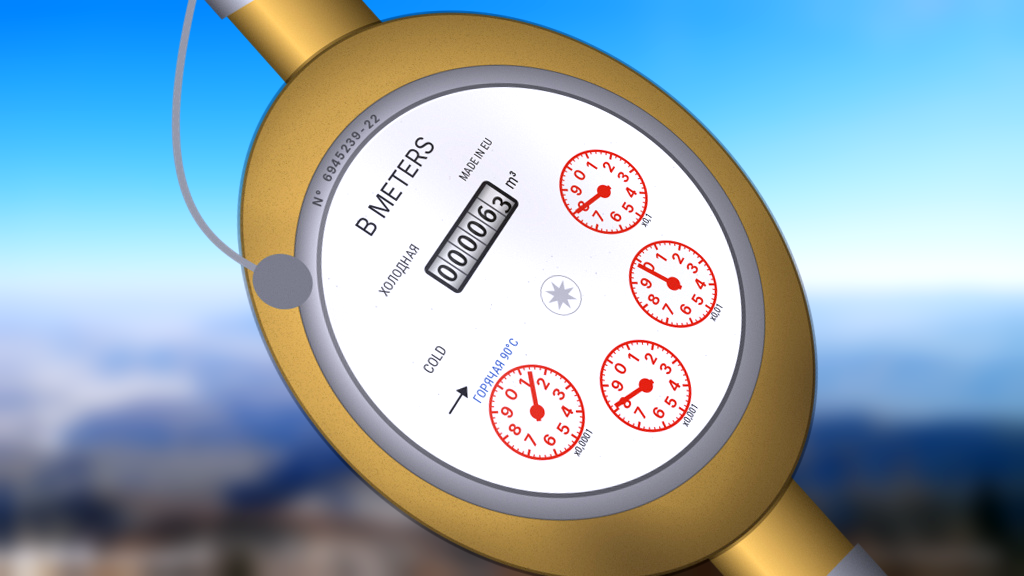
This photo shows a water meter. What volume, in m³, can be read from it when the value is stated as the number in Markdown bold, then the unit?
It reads **62.7981** m³
